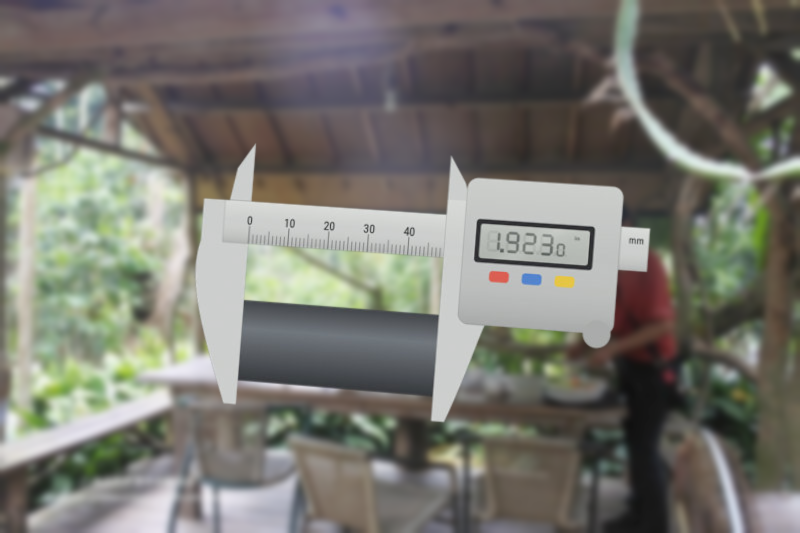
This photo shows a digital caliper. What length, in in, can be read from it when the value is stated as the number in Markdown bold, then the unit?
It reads **1.9230** in
